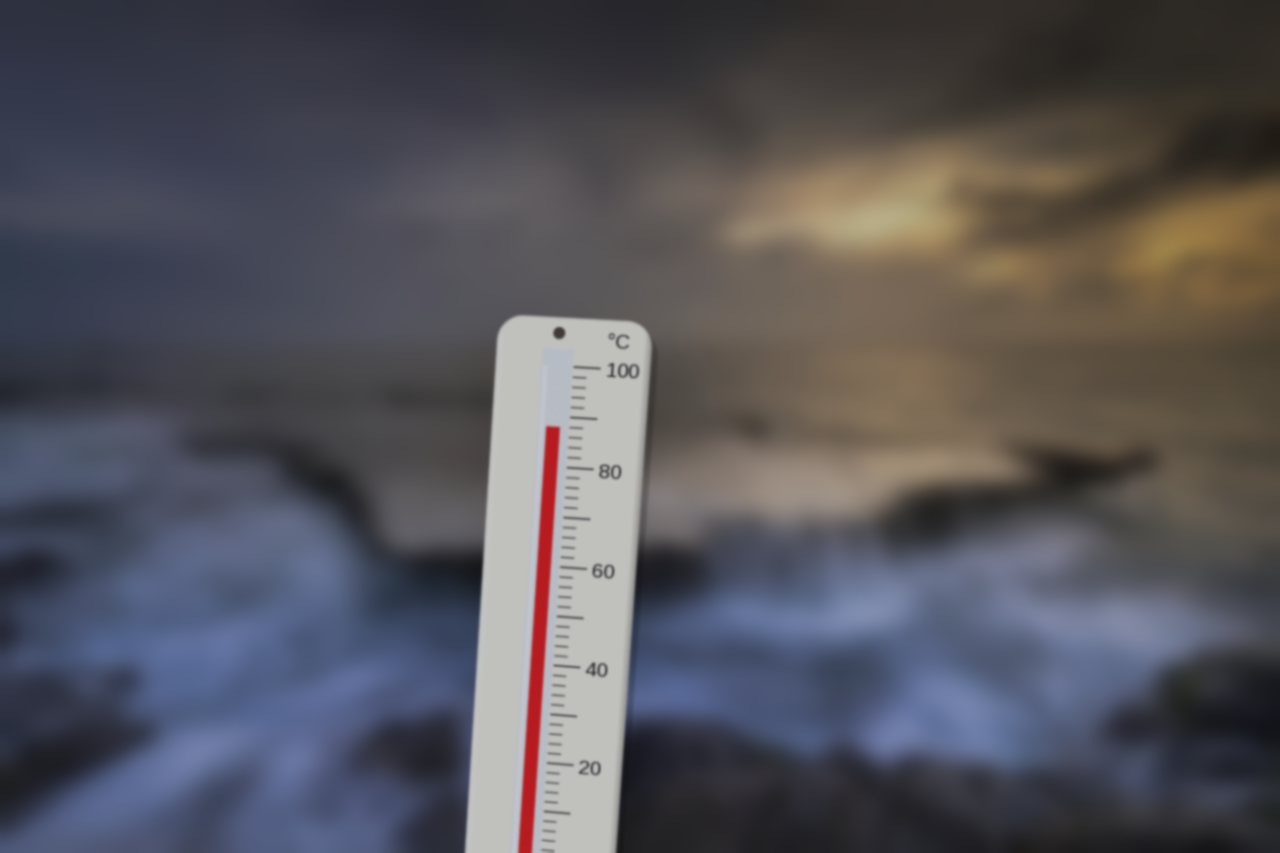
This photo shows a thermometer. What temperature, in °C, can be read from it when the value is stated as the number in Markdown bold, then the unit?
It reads **88** °C
